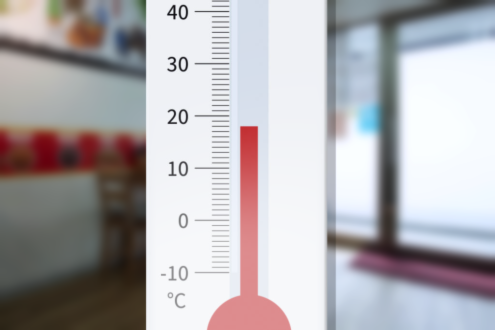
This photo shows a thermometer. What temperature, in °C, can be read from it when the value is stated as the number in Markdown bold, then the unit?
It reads **18** °C
